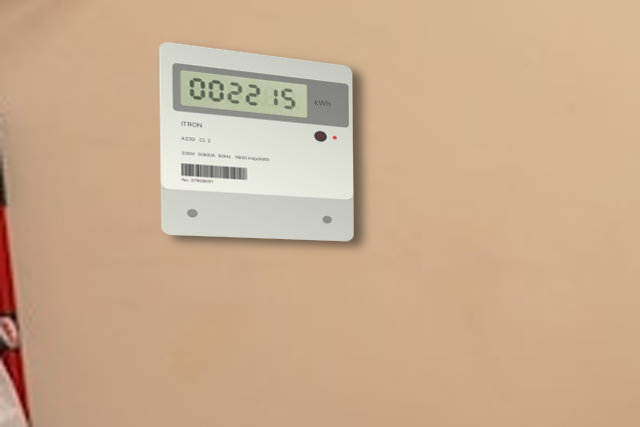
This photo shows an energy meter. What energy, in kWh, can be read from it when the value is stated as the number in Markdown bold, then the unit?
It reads **2215** kWh
